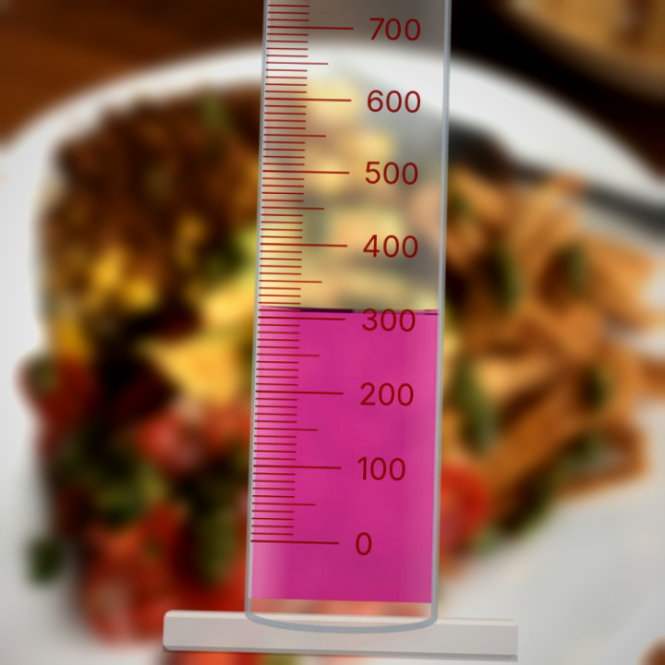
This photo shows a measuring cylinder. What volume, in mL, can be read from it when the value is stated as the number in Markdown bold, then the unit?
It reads **310** mL
